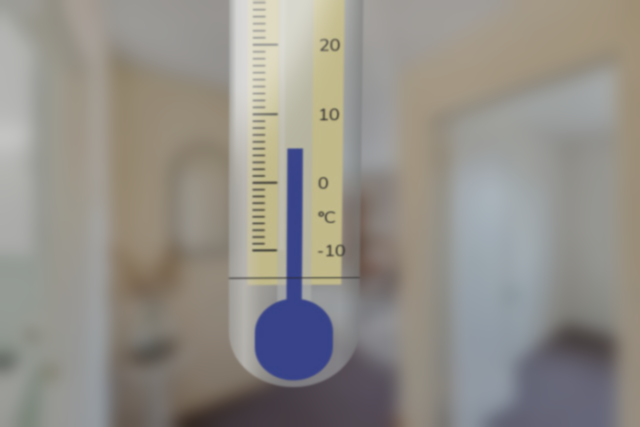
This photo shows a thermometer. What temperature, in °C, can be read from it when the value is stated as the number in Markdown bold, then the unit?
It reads **5** °C
